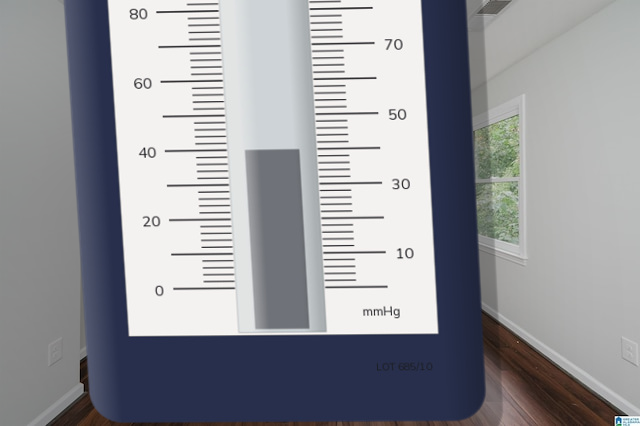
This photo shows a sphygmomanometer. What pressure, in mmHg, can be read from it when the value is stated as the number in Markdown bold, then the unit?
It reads **40** mmHg
